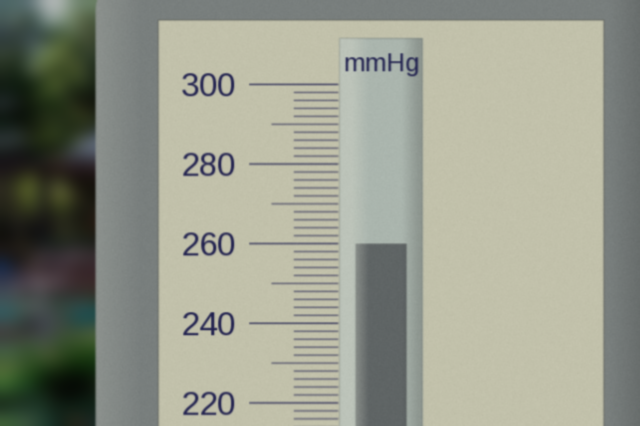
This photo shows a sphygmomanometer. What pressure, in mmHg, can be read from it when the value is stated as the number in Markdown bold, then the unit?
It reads **260** mmHg
